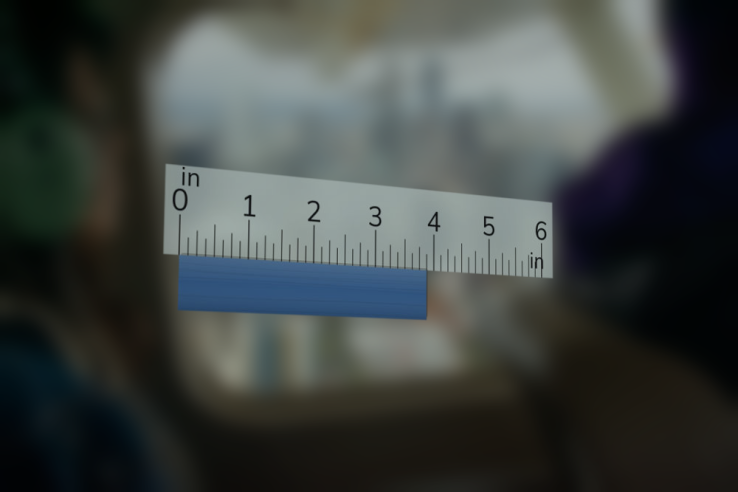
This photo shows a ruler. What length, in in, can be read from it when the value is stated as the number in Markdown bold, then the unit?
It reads **3.875** in
